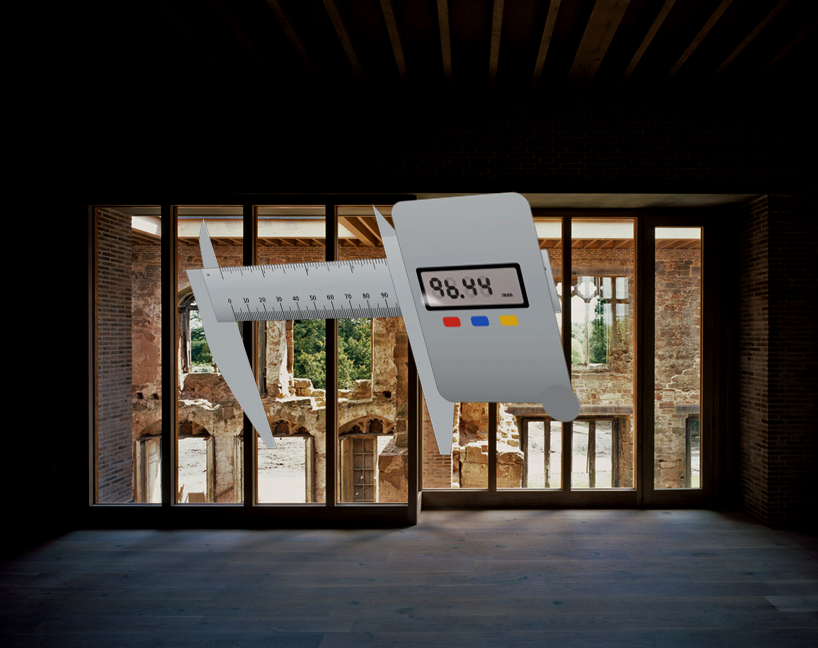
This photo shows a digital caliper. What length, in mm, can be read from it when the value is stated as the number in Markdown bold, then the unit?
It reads **96.44** mm
